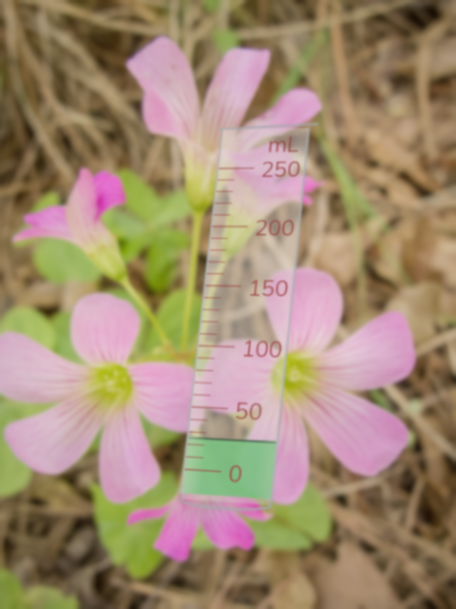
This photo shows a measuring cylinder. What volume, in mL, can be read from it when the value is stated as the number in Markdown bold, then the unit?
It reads **25** mL
